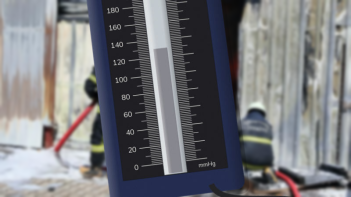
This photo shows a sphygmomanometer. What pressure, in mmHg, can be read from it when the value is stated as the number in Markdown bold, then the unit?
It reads **130** mmHg
